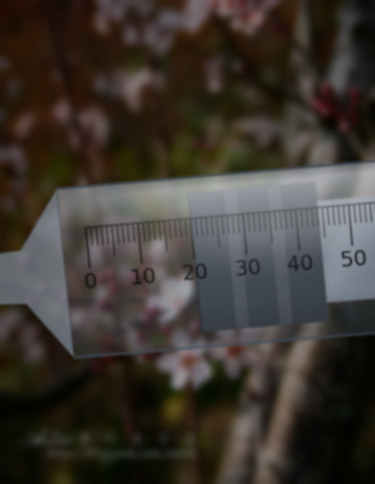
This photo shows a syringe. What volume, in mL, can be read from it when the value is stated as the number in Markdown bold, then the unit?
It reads **20** mL
